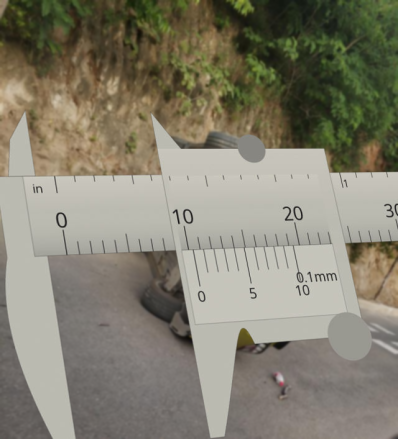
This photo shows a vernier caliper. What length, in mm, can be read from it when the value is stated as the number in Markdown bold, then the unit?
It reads **10.4** mm
